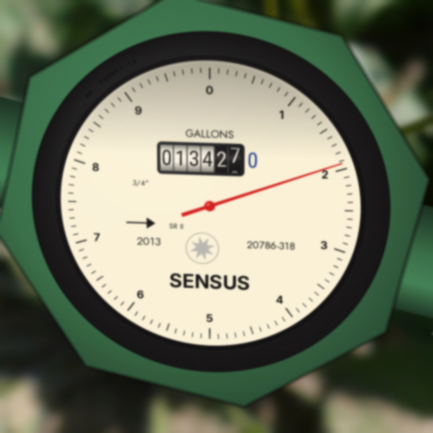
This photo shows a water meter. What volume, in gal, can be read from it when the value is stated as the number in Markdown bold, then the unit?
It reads **134271.9** gal
